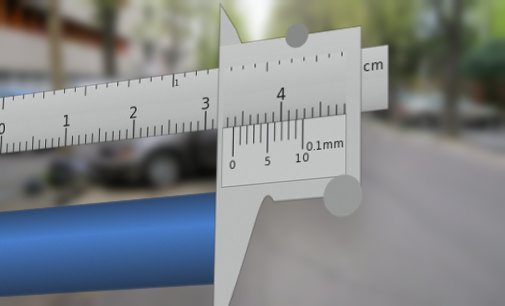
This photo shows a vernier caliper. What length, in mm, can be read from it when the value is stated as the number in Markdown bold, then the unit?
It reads **33.8** mm
